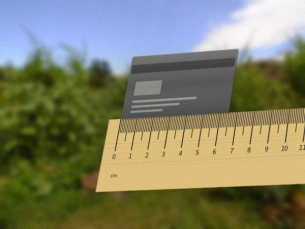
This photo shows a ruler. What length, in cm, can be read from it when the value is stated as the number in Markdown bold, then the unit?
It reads **6.5** cm
